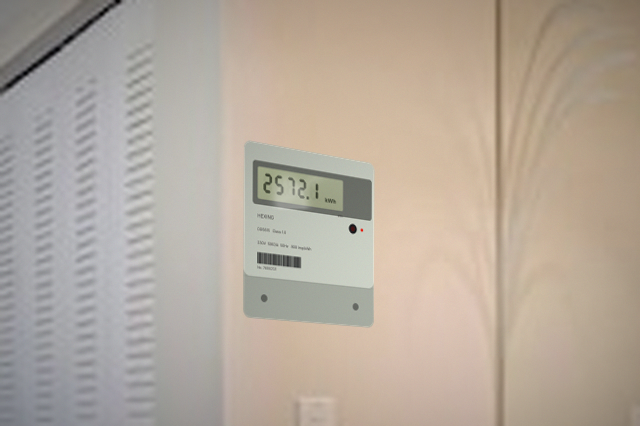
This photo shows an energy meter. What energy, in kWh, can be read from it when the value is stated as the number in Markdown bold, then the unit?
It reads **2572.1** kWh
